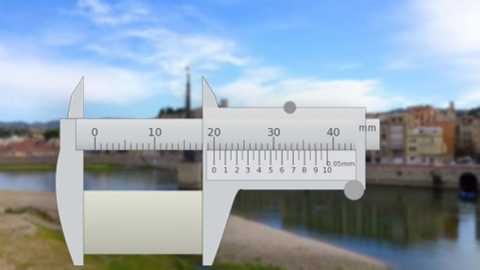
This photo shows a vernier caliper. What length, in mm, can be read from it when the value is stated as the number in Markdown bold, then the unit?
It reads **20.0** mm
